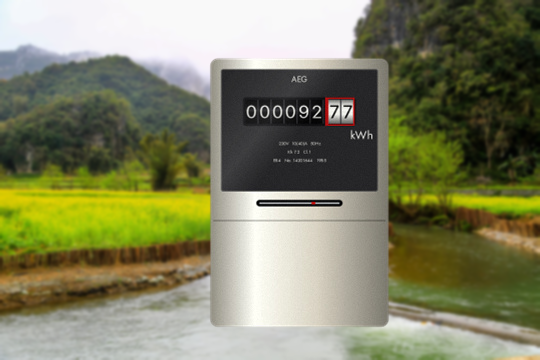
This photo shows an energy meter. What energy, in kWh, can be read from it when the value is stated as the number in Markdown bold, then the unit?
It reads **92.77** kWh
